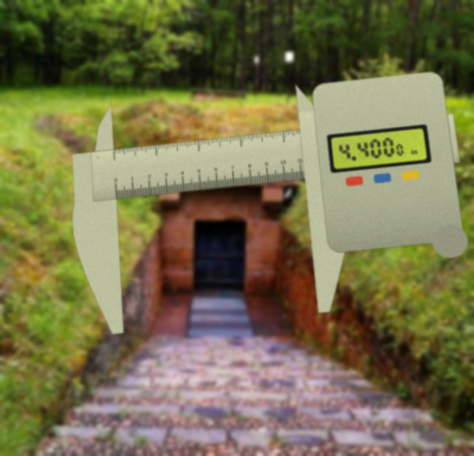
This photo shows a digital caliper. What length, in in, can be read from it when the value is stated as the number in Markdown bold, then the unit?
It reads **4.4000** in
